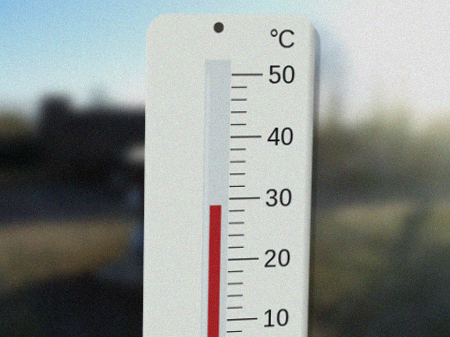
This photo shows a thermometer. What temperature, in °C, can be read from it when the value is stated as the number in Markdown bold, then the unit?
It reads **29** °C
